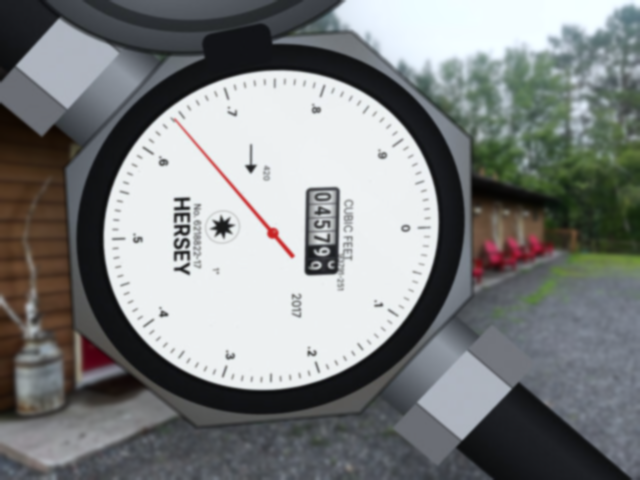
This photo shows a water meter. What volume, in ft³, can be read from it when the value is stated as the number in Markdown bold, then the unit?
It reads **45798.64** ft³
